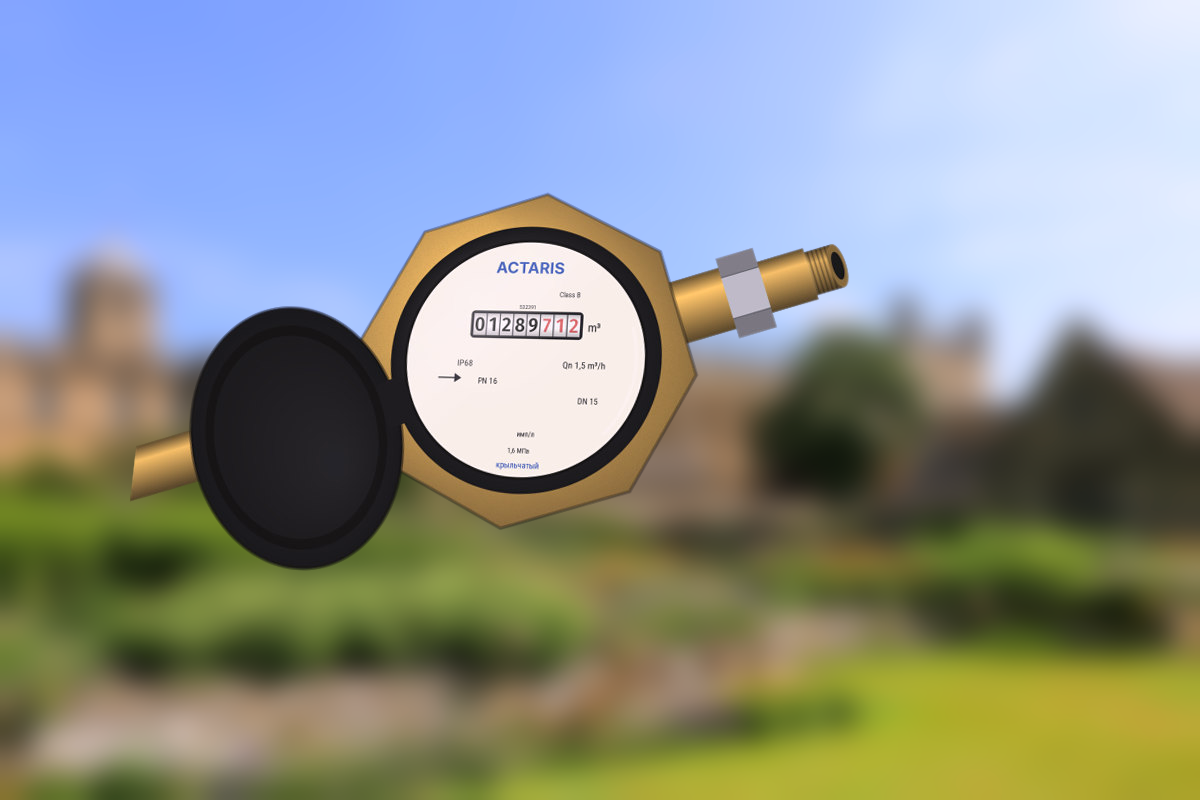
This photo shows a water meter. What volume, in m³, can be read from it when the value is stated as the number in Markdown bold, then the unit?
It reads **1289.712** m³
